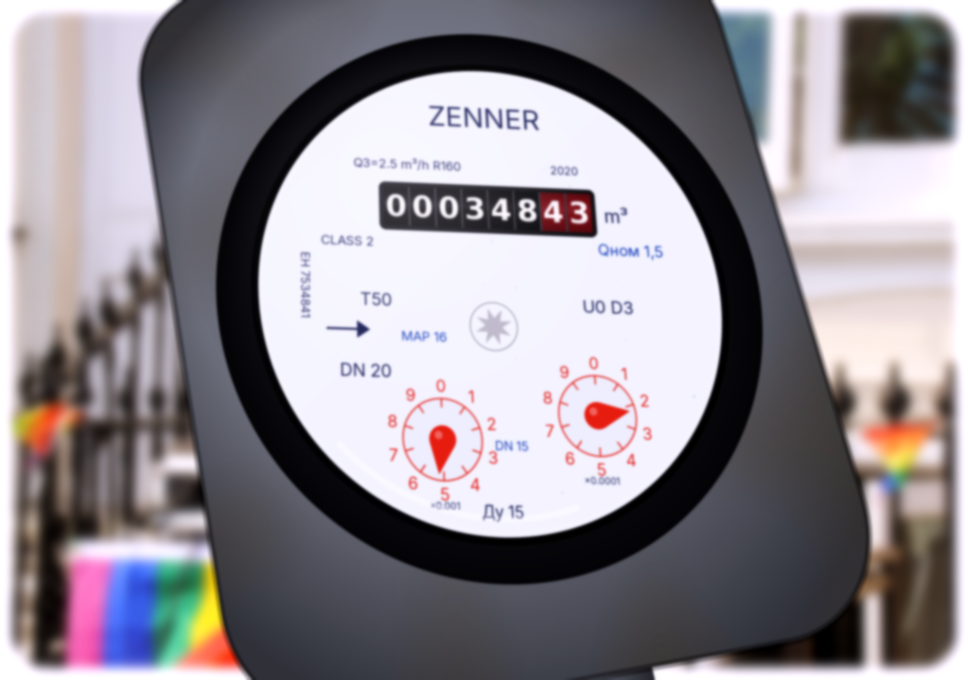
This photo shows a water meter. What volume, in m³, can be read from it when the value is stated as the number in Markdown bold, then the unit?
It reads **348.4352** m³
